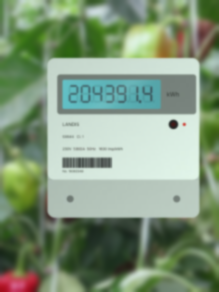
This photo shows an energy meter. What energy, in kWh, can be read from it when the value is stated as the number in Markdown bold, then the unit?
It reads **204391.4** kWh
